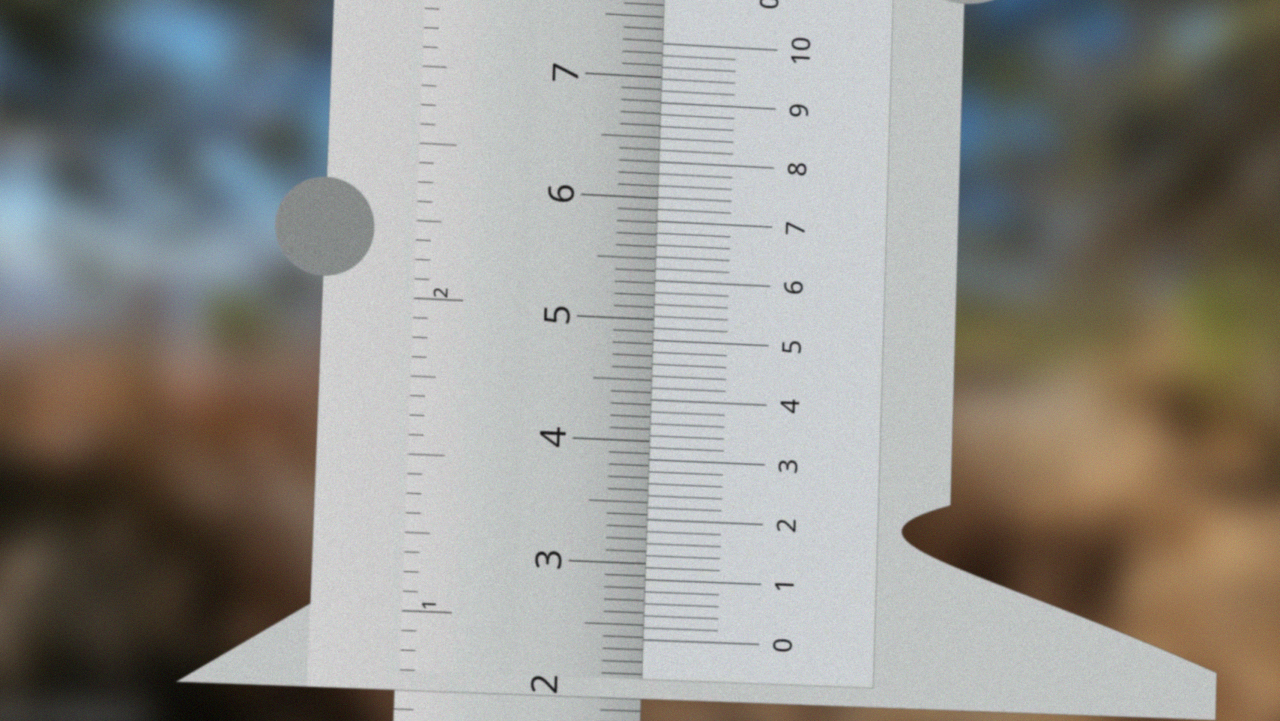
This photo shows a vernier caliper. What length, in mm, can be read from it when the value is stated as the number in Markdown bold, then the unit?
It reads **23.8** mm
